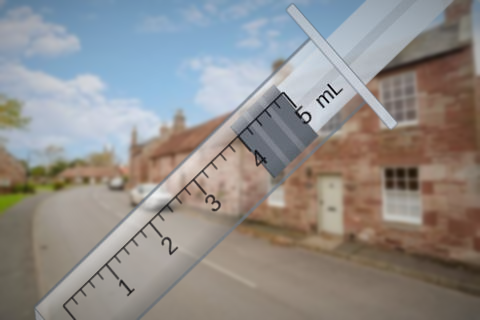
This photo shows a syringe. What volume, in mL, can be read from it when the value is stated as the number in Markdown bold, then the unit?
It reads **4** mL
